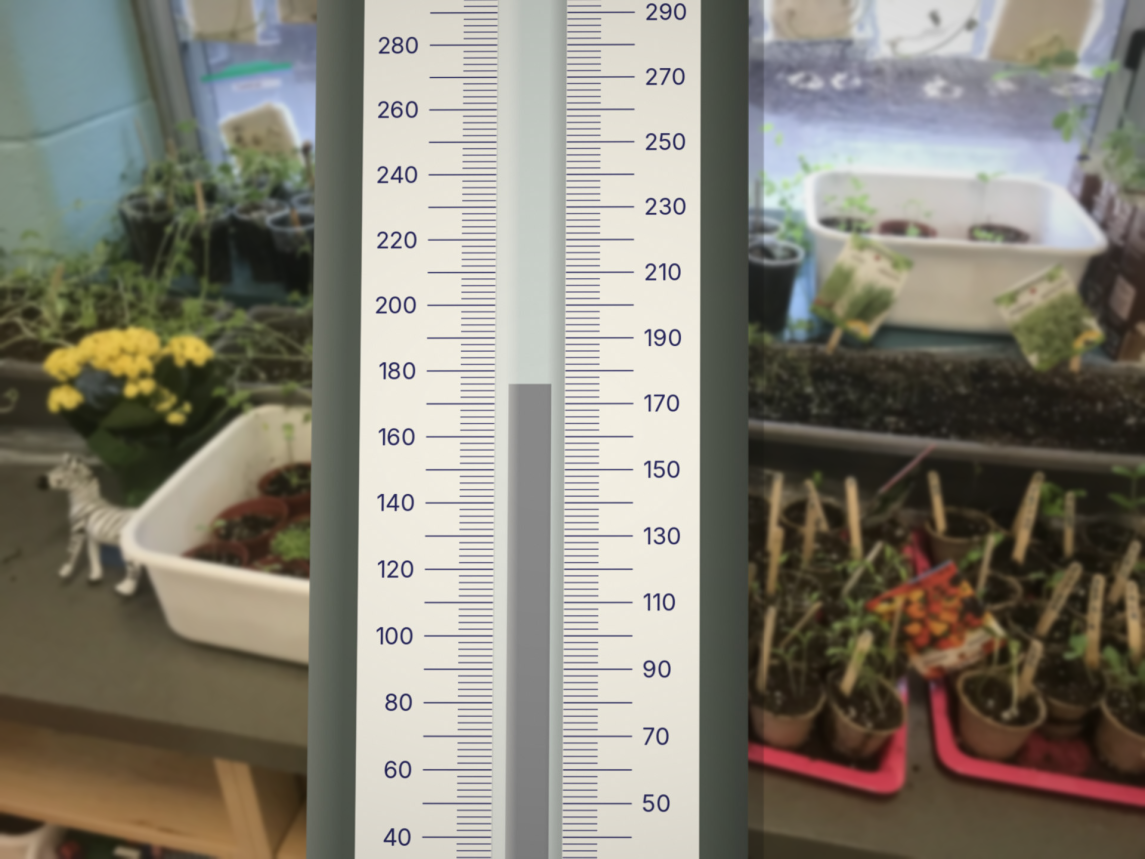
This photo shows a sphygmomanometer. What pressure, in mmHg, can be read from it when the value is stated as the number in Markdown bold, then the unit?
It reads **176** mmHg
